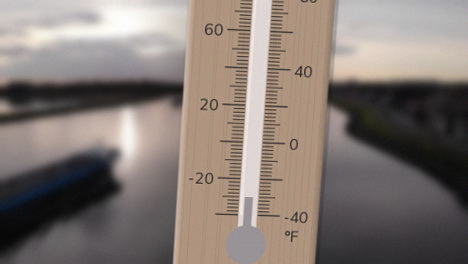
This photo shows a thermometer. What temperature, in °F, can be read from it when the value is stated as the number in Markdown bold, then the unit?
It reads **-30** °F
